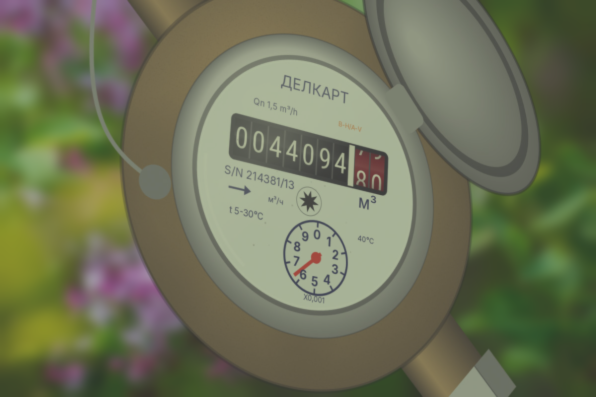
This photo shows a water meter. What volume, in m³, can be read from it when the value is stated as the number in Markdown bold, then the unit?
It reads **44094.796** m³
